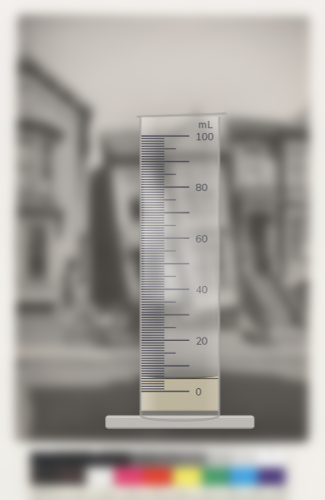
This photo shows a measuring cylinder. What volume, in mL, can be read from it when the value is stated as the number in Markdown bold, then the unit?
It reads **5** mL
